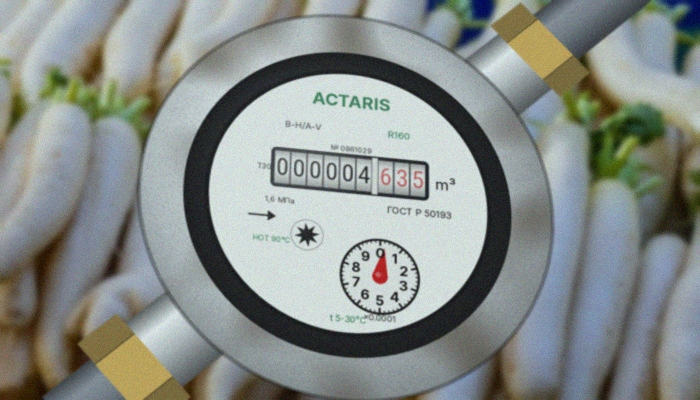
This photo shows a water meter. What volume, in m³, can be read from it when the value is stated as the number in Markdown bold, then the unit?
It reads **4.6350** m³
